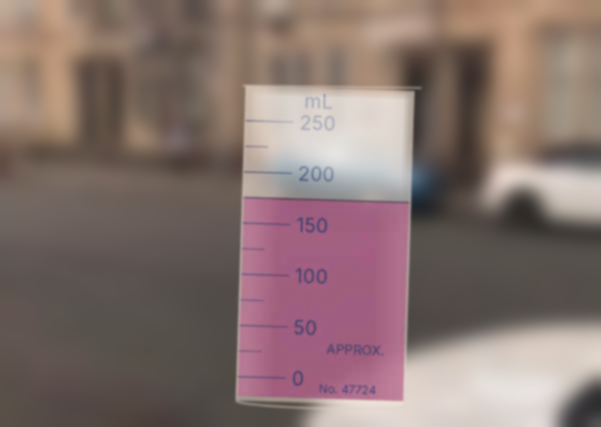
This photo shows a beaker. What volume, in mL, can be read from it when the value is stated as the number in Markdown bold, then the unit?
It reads **175** mL
